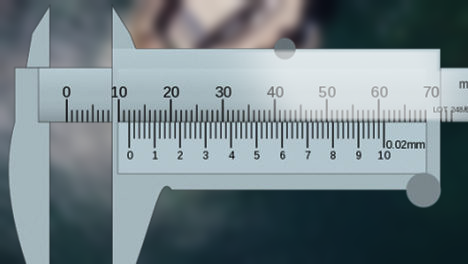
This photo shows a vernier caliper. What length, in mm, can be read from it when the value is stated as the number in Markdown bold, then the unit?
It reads **12.0** mm
